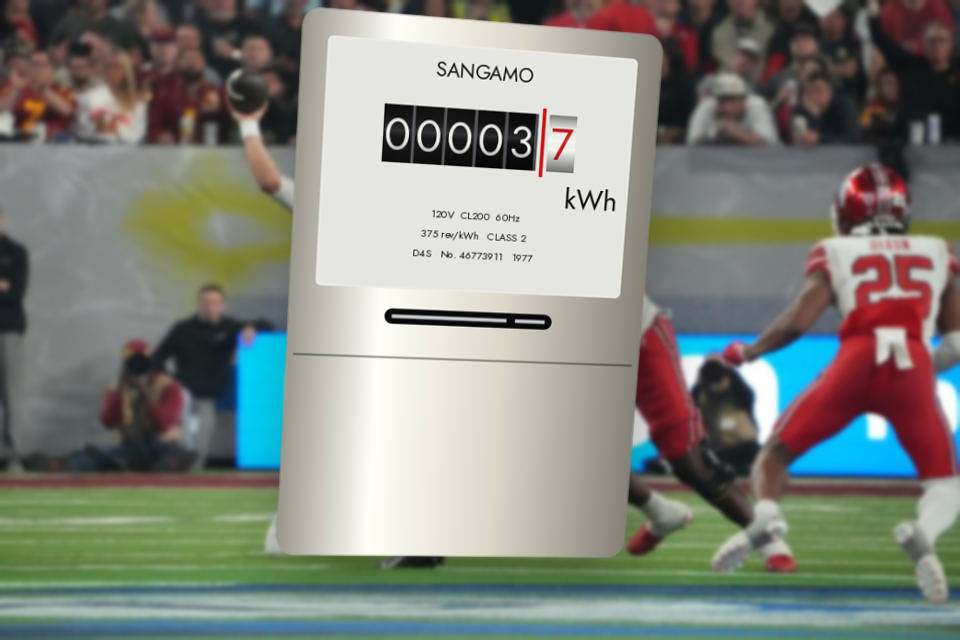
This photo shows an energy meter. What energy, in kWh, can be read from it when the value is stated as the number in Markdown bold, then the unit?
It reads **3.7** kWh
